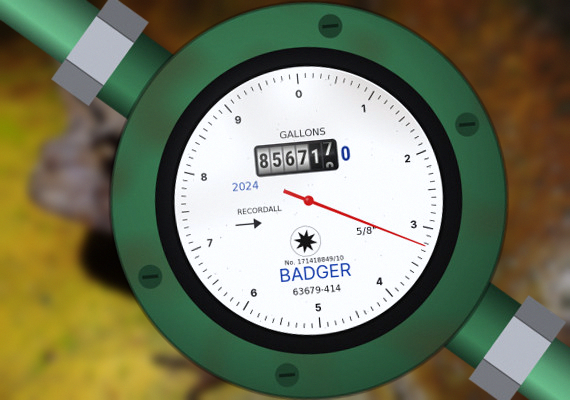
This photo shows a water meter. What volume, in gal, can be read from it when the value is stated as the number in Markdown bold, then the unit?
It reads **8567173.2** gal
